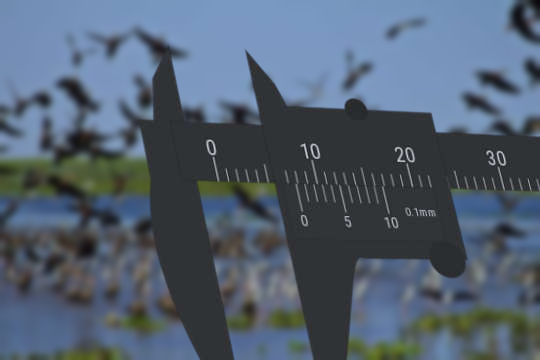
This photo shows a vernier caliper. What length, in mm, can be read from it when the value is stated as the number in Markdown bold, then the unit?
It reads **7.8** mm
